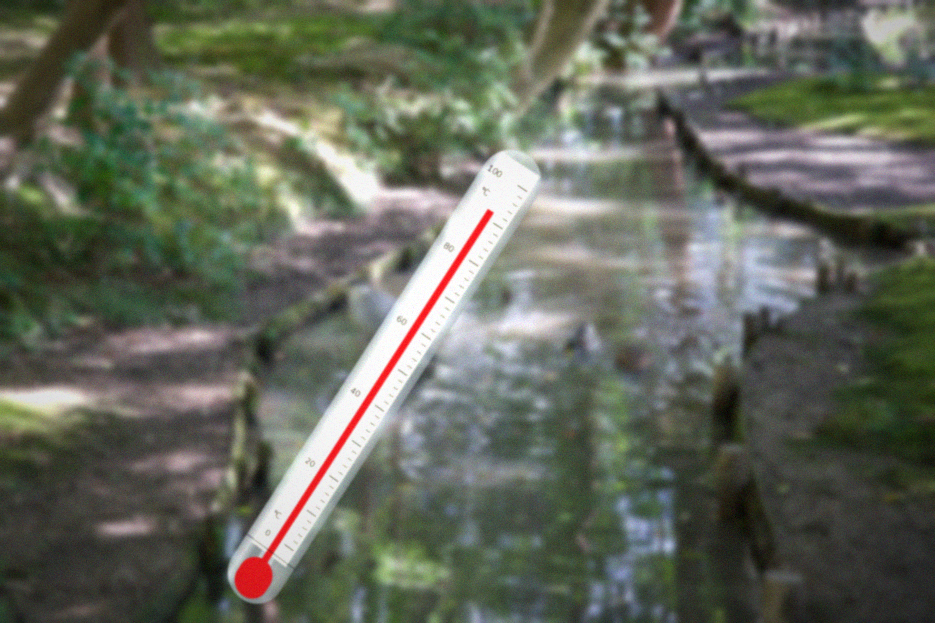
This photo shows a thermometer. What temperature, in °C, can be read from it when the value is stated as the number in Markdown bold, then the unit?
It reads **92** °C
